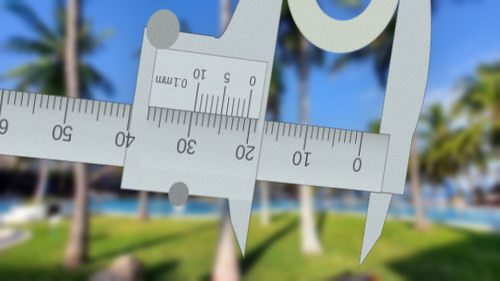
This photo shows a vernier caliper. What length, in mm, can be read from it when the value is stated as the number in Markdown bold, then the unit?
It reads **20.6** mm
